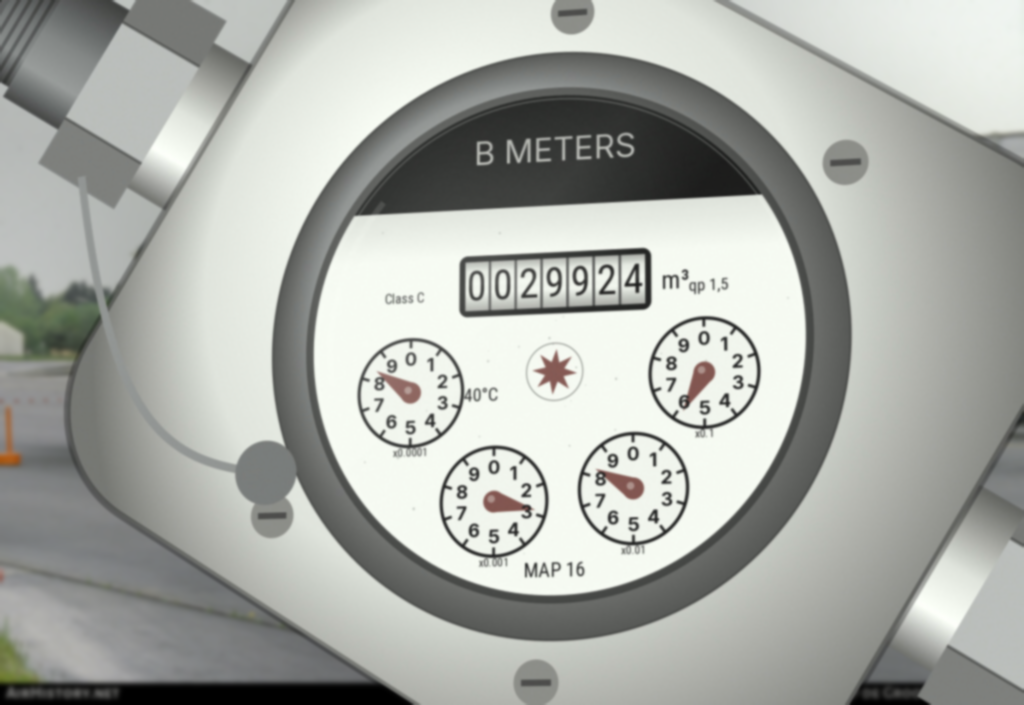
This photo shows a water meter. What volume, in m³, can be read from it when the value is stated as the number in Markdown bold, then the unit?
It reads **29924.5828** m³
